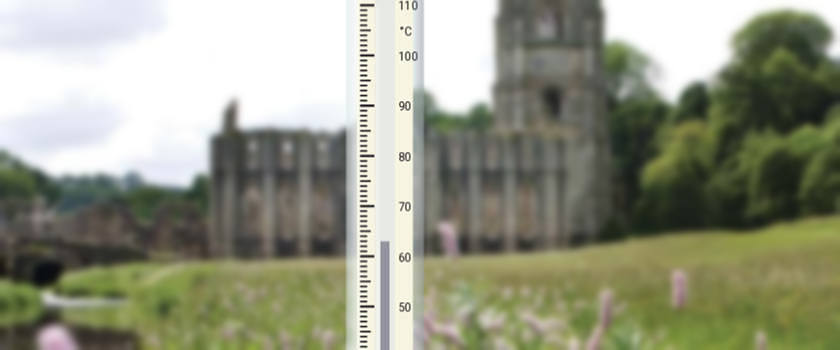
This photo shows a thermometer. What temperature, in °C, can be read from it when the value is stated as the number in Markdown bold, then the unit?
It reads **63** °C
